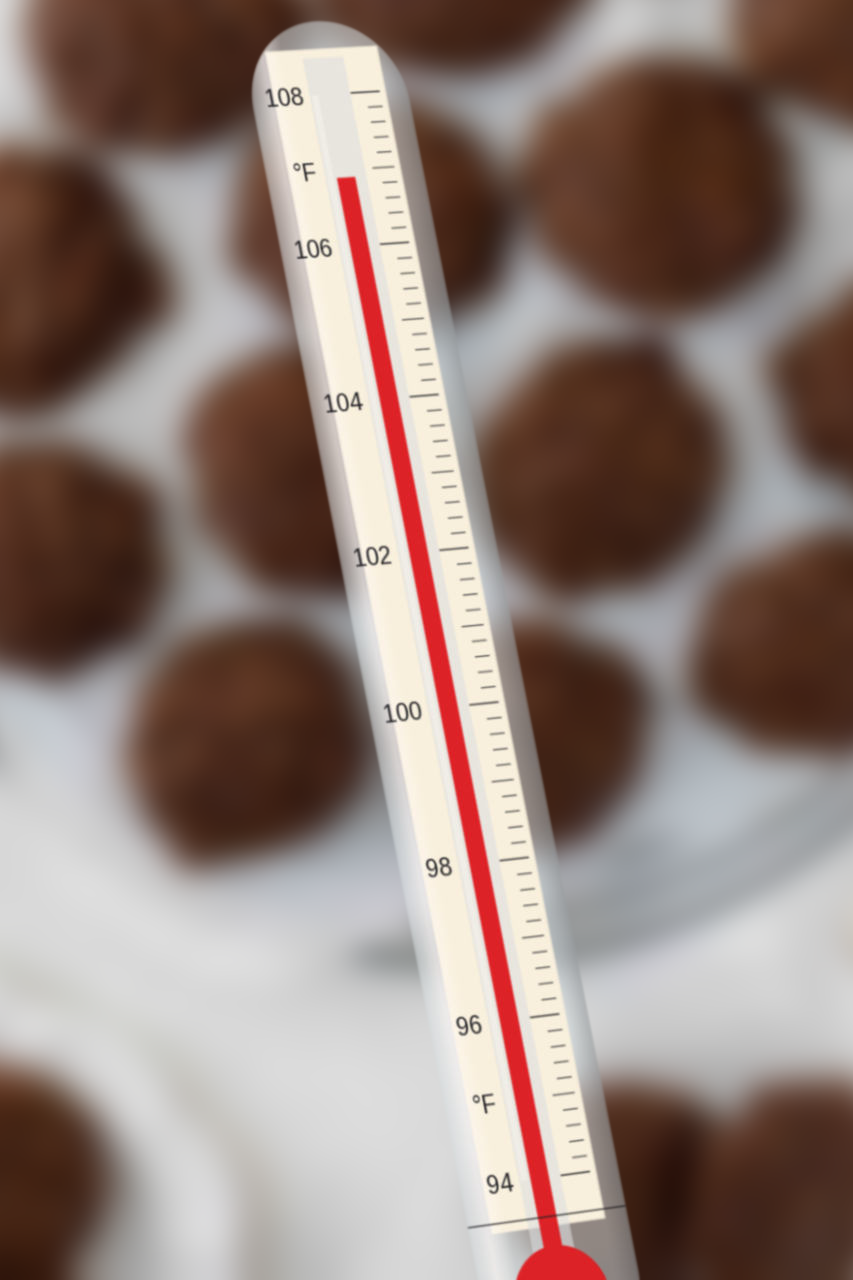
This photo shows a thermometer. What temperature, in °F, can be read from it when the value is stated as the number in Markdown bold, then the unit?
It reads **106.9** °F
